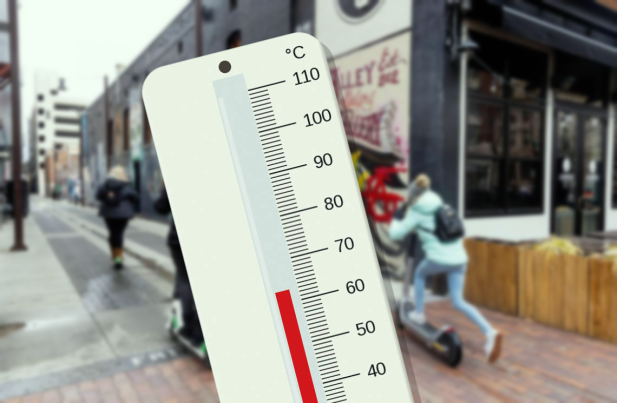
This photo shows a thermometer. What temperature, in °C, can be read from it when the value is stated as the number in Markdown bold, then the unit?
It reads **63** °C
